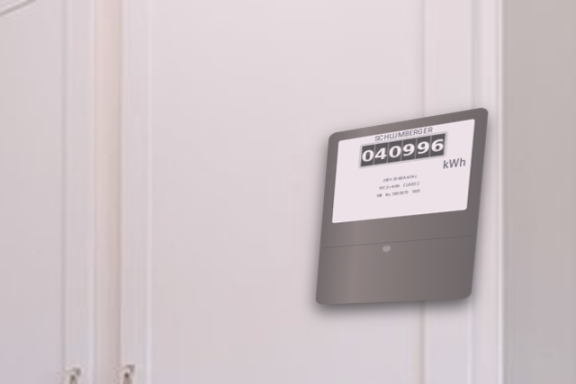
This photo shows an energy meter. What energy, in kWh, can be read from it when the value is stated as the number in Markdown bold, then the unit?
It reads **40996** kWh
